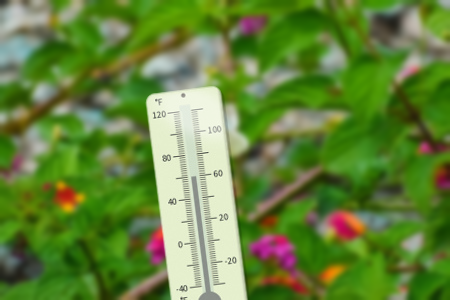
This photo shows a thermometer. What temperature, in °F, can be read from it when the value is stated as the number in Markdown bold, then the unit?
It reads **60** °F
